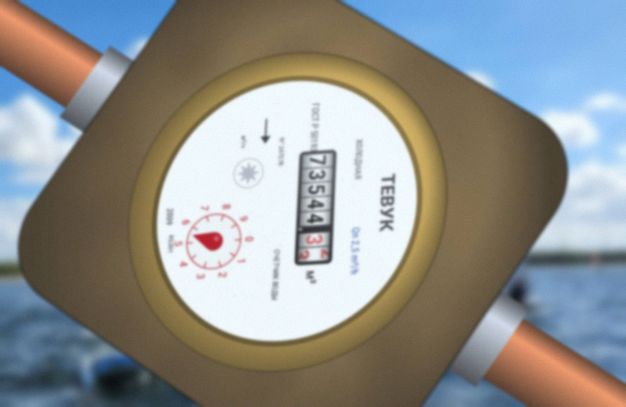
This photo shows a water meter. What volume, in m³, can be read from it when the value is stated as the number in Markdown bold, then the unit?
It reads **73544.325** m³
